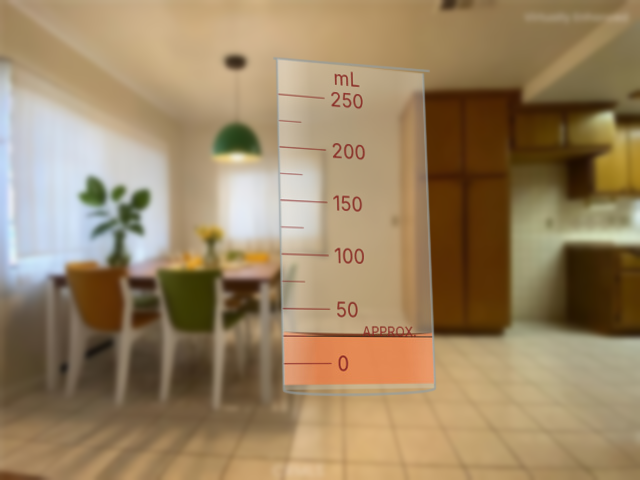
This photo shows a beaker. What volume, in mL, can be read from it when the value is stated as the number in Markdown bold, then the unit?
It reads **25** mL
